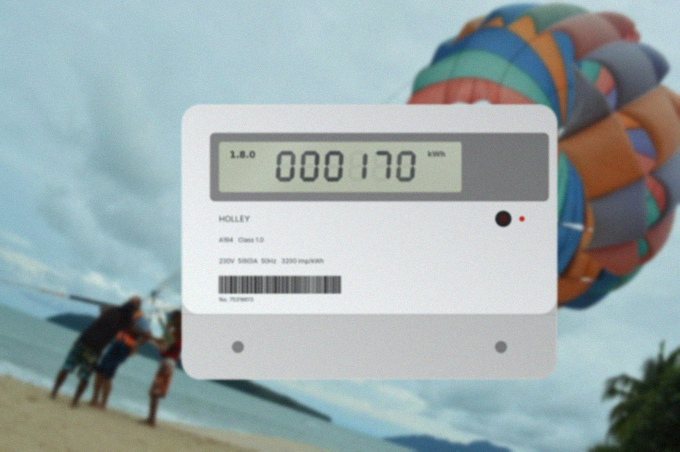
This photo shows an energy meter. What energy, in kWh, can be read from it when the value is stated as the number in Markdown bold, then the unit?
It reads **170** kWh
